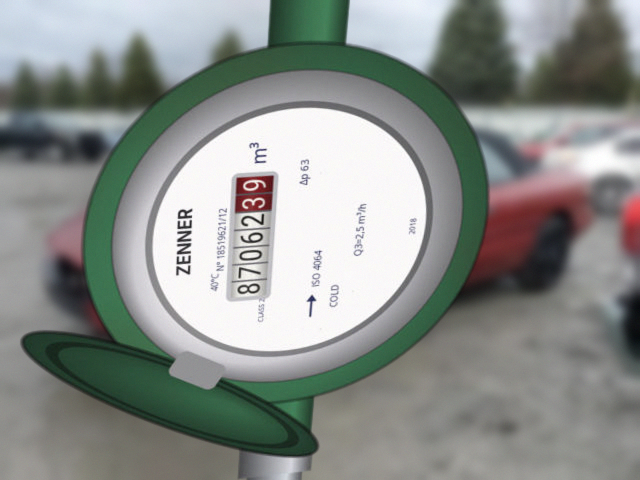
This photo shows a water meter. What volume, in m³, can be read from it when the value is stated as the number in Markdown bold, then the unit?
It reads **87062.39** m³
